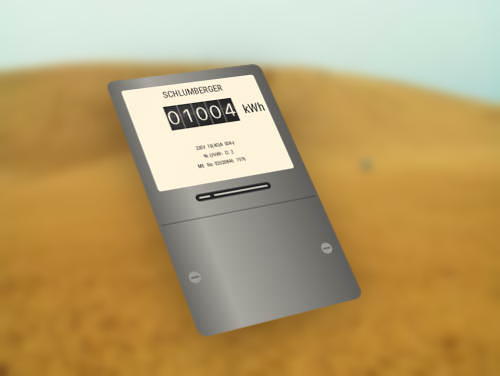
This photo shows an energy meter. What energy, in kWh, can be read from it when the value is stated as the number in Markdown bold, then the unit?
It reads **1004** kWh
